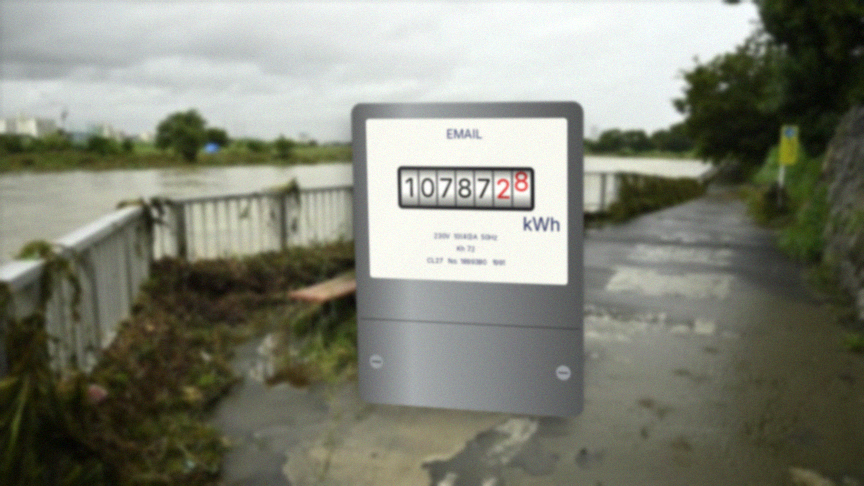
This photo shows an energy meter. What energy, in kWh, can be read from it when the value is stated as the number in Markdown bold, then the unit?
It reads **10787.28** kWh
